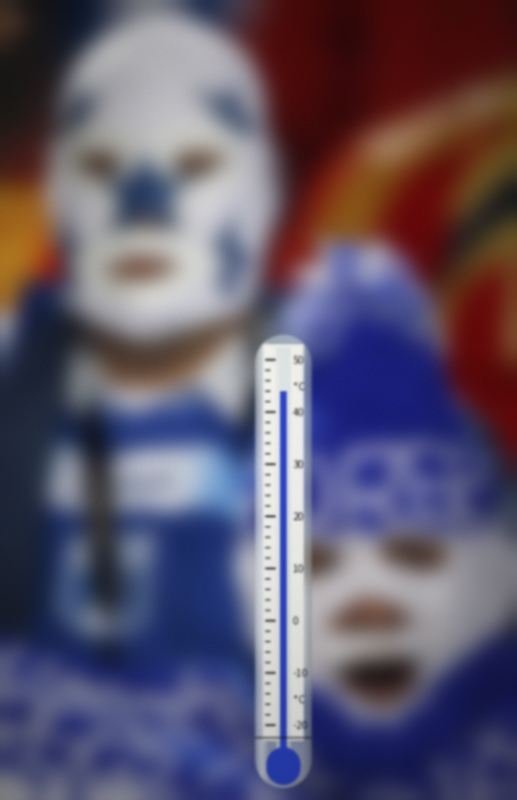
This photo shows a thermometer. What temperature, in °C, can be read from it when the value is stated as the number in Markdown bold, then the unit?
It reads **44** °C
